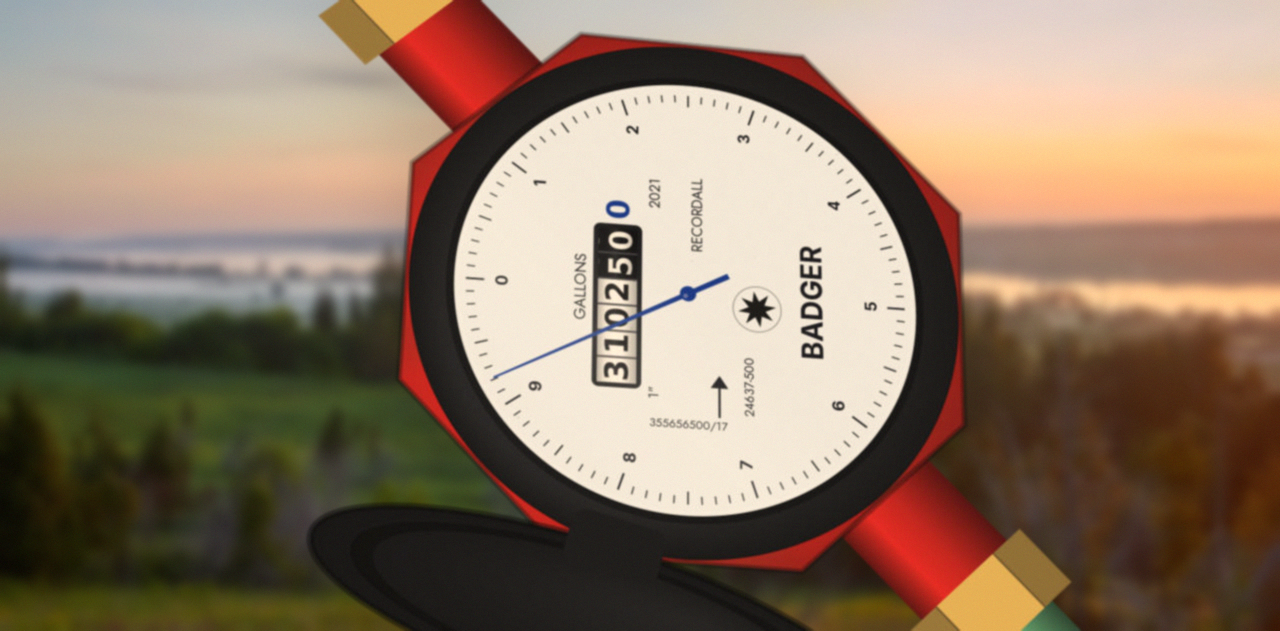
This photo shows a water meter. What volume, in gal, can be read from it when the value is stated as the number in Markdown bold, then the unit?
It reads **3102499.2** gal
